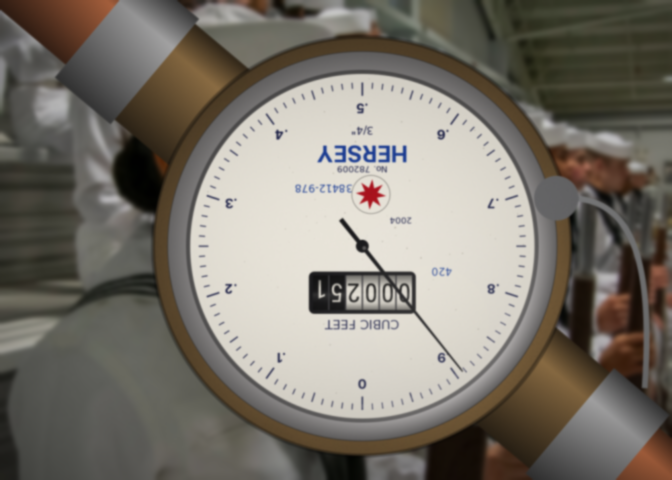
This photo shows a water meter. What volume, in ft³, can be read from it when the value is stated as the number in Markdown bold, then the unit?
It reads **250.89** ft³
